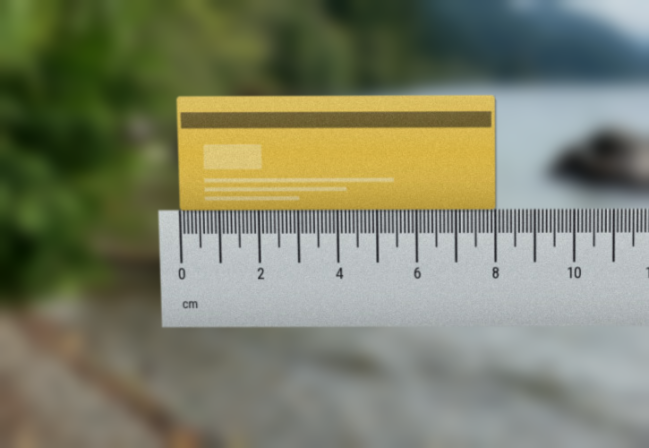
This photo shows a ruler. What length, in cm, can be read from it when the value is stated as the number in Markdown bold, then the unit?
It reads **8** cm
